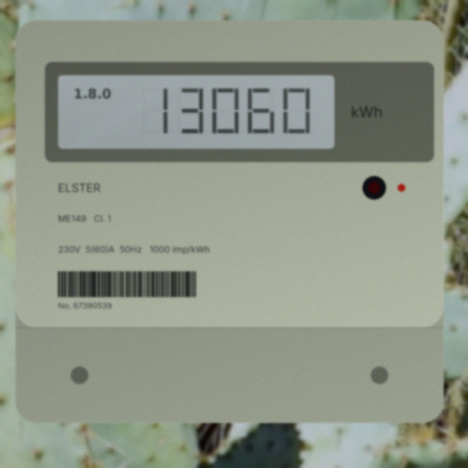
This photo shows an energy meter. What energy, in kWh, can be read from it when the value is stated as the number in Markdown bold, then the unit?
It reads **13060** kWh
